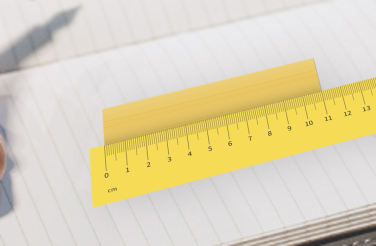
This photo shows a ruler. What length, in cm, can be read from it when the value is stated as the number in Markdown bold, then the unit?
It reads **11** cm
